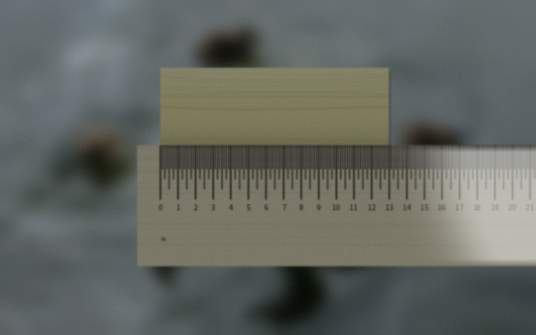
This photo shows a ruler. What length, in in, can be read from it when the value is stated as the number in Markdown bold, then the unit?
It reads **13** in
